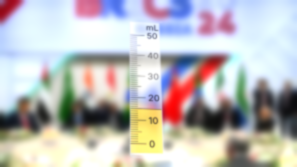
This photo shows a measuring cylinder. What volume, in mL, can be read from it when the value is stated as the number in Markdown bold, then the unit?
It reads **15** mL
